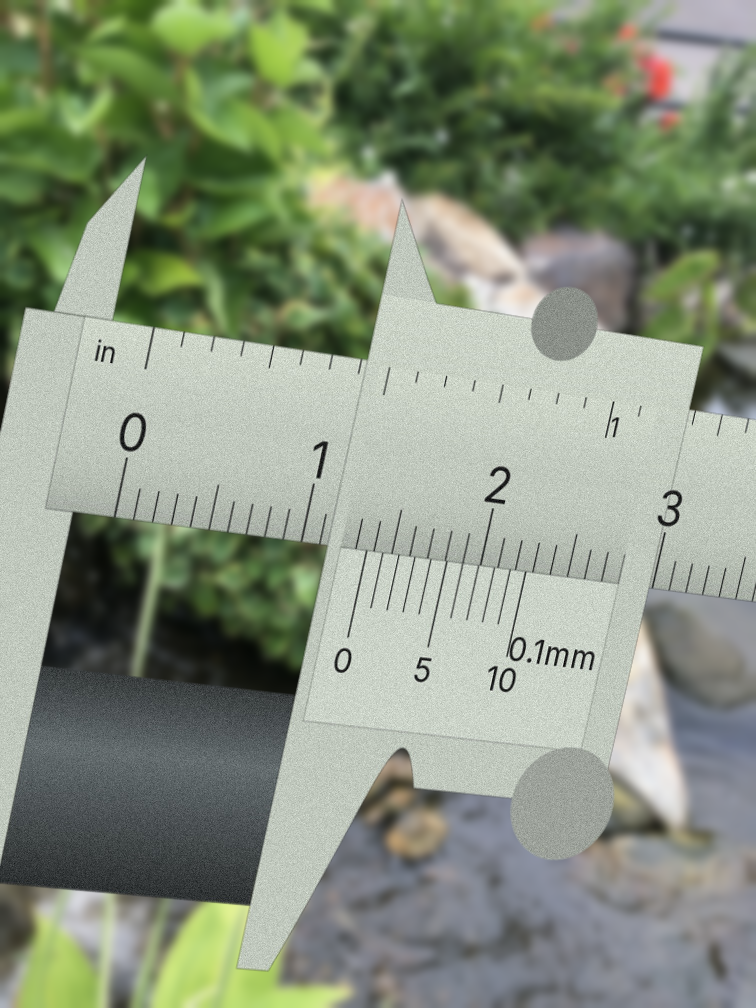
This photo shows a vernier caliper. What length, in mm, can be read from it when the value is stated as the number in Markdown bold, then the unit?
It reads **13.6** mm
